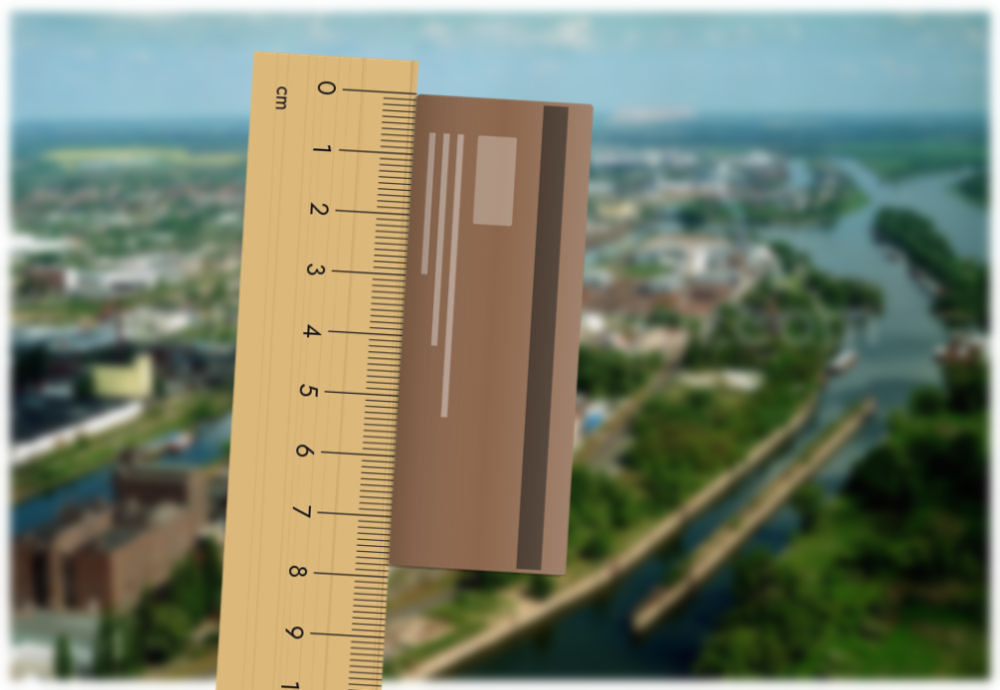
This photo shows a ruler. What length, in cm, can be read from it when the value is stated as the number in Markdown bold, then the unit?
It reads **7.8** cm
